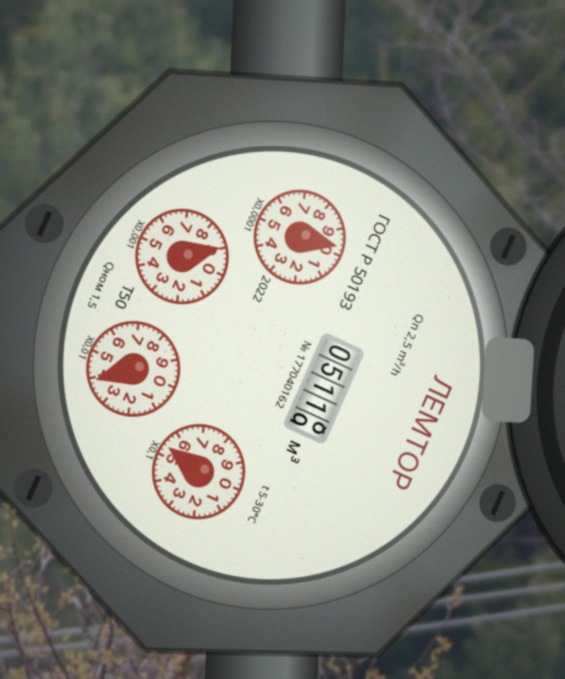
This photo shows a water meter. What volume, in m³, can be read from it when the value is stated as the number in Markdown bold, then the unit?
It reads **5118.5389** m³
